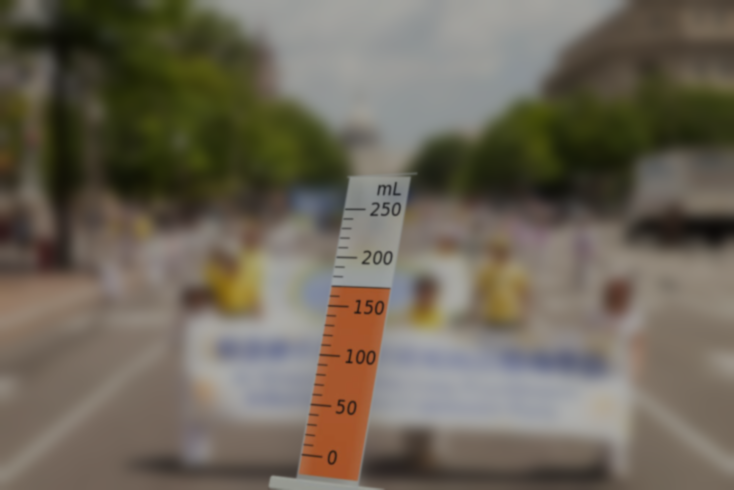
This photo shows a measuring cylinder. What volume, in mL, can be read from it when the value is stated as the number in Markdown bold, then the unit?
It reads **170** mL
